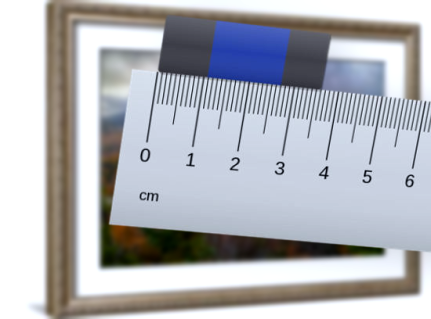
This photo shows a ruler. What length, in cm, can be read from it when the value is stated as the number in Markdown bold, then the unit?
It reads **3.6** cm
